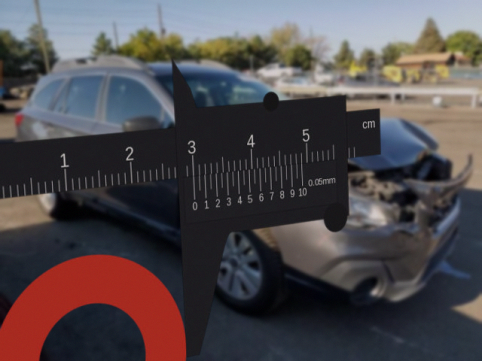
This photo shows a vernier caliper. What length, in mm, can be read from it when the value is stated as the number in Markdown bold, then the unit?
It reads **30.0** mm
